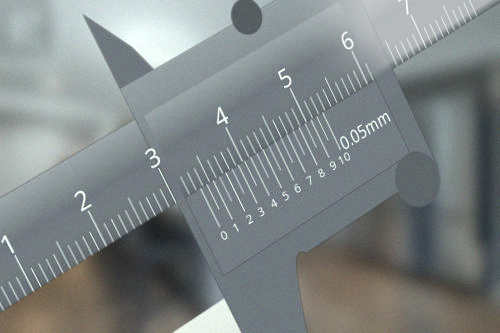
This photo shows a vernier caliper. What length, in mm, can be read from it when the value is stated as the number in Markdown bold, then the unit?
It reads **33.6** mm
